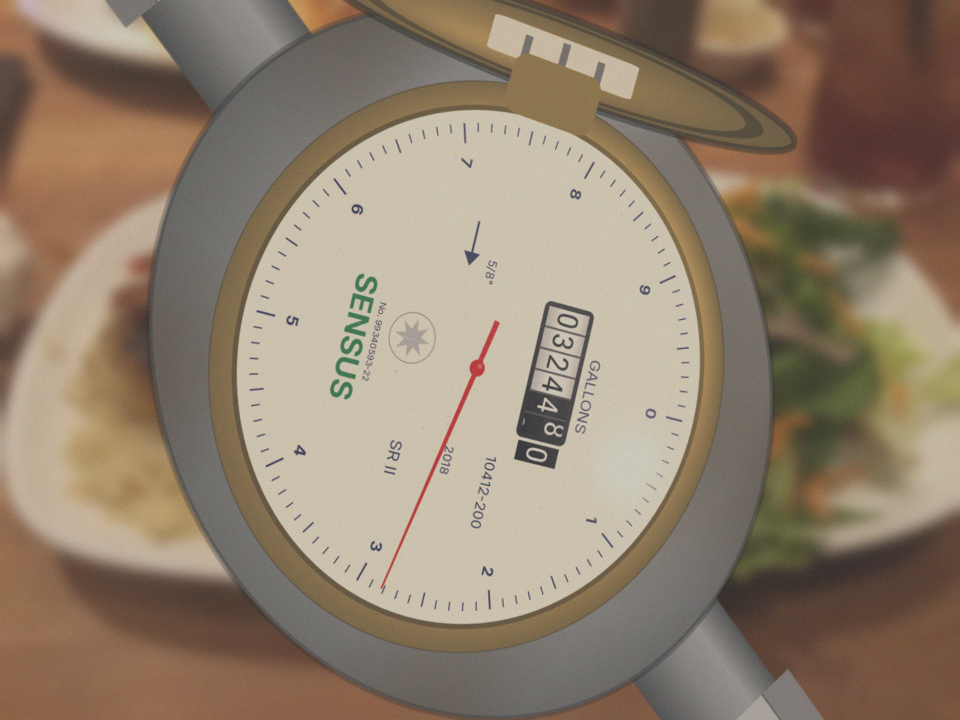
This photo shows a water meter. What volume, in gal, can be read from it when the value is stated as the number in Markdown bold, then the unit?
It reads **324482.8** gal
